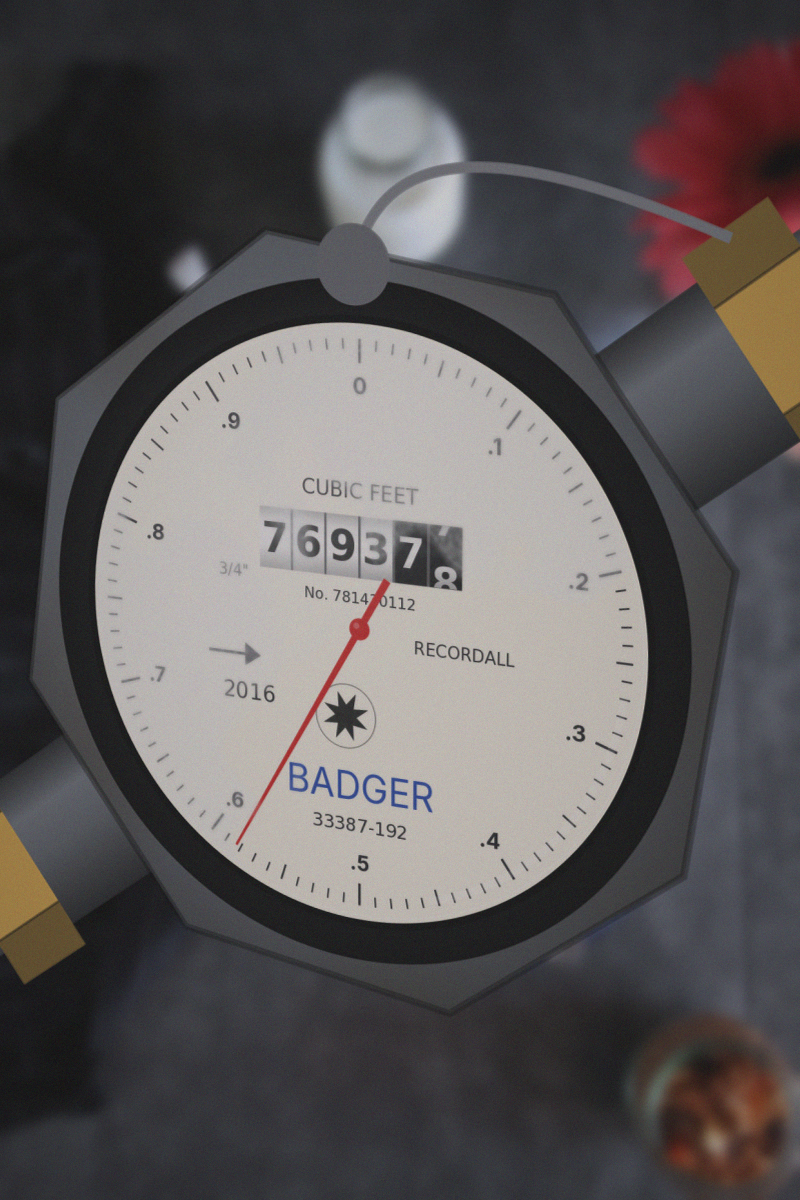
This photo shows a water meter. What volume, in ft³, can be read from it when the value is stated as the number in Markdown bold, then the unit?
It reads **769377.58** ft³
